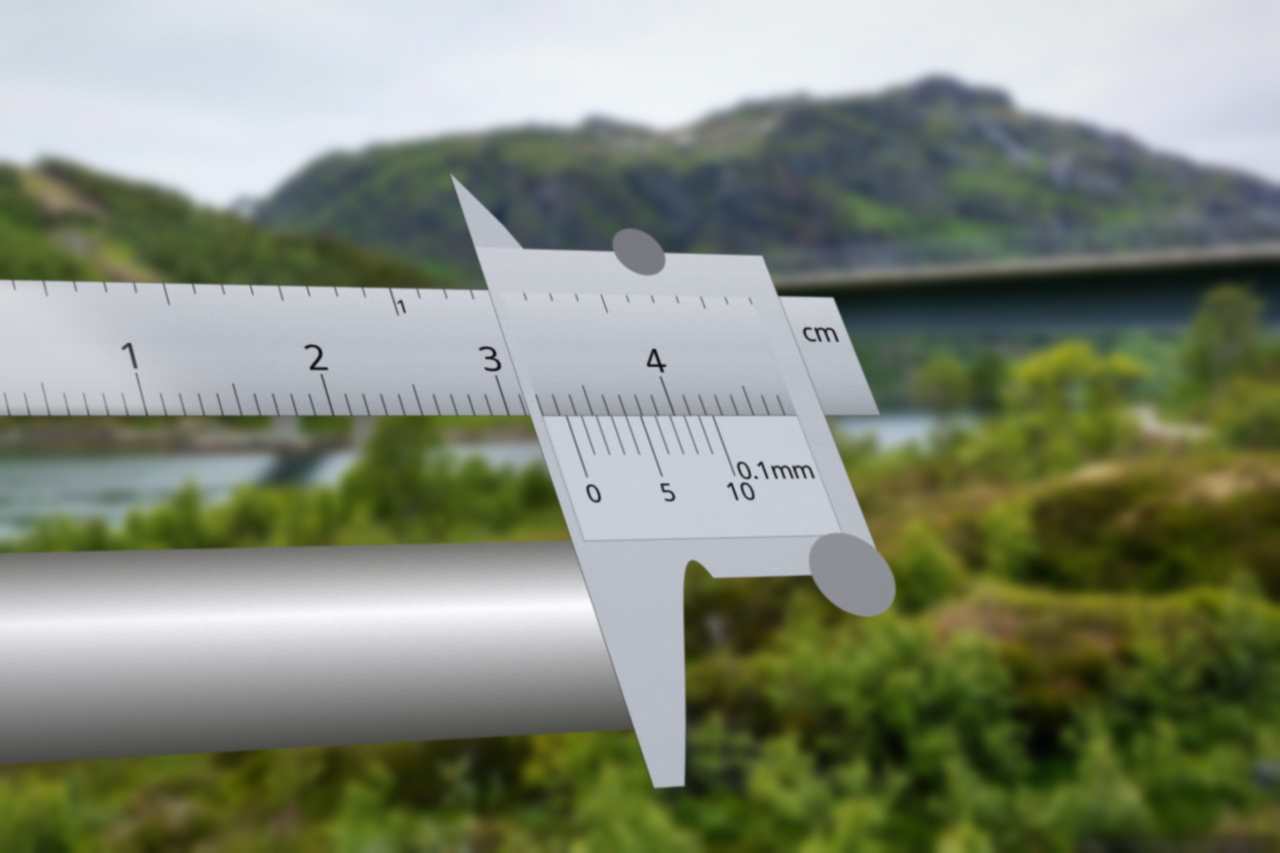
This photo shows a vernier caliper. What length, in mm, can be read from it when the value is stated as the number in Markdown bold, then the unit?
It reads **33.4** mm
